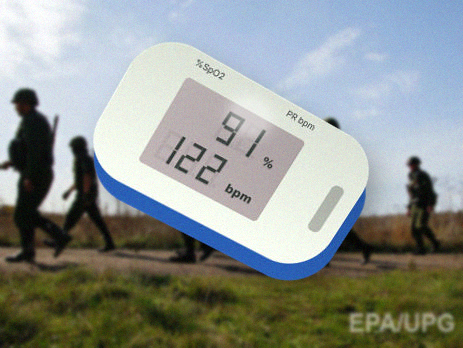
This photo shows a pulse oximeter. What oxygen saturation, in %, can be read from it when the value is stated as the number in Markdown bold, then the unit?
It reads **91** %
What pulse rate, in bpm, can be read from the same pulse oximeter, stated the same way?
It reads **122** bpm
